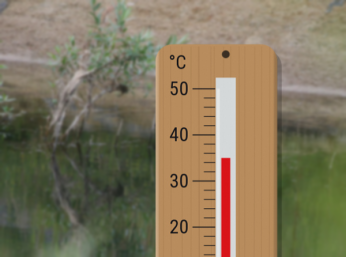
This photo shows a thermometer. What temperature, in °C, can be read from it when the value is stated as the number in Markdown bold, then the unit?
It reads **35** °C
